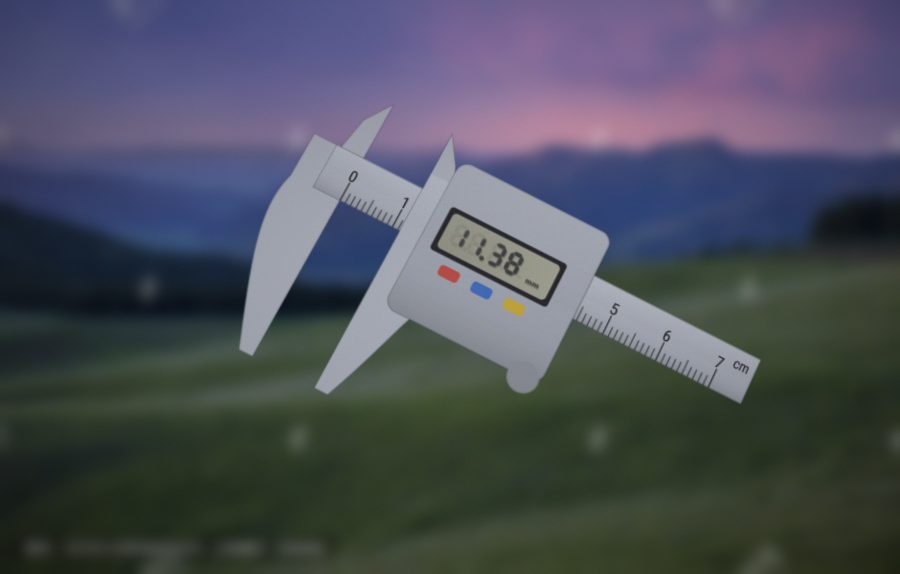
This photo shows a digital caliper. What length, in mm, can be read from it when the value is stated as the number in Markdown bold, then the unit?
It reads **11.38** mm
